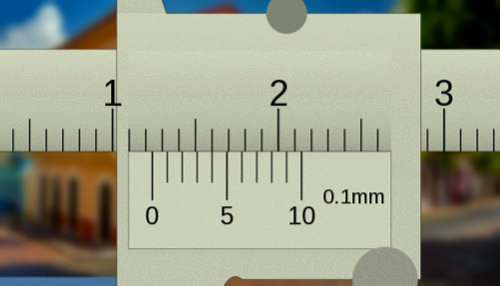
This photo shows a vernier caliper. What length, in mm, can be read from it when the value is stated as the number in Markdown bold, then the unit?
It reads **12.4** mm
